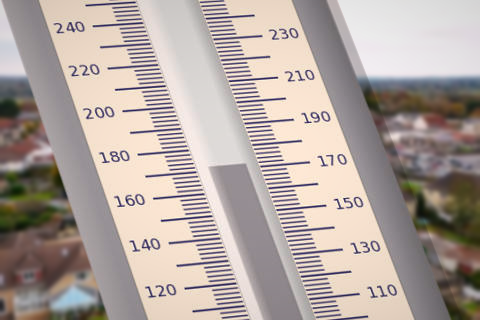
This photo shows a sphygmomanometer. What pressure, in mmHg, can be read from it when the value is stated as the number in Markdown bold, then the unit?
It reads **172** mmHg
